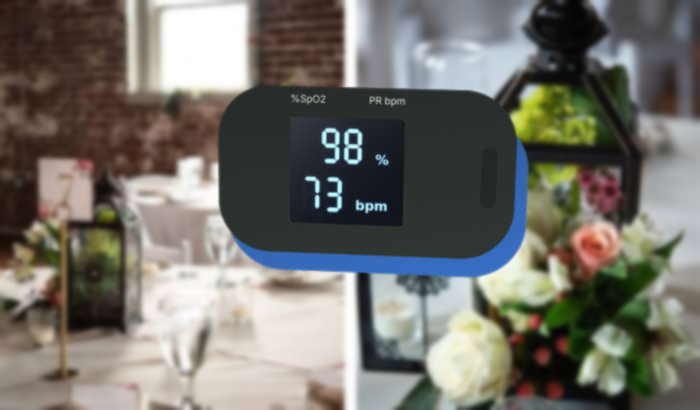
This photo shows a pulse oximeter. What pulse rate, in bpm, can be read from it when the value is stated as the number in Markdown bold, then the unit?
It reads **73** bpm
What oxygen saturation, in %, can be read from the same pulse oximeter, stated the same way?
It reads **98** %
